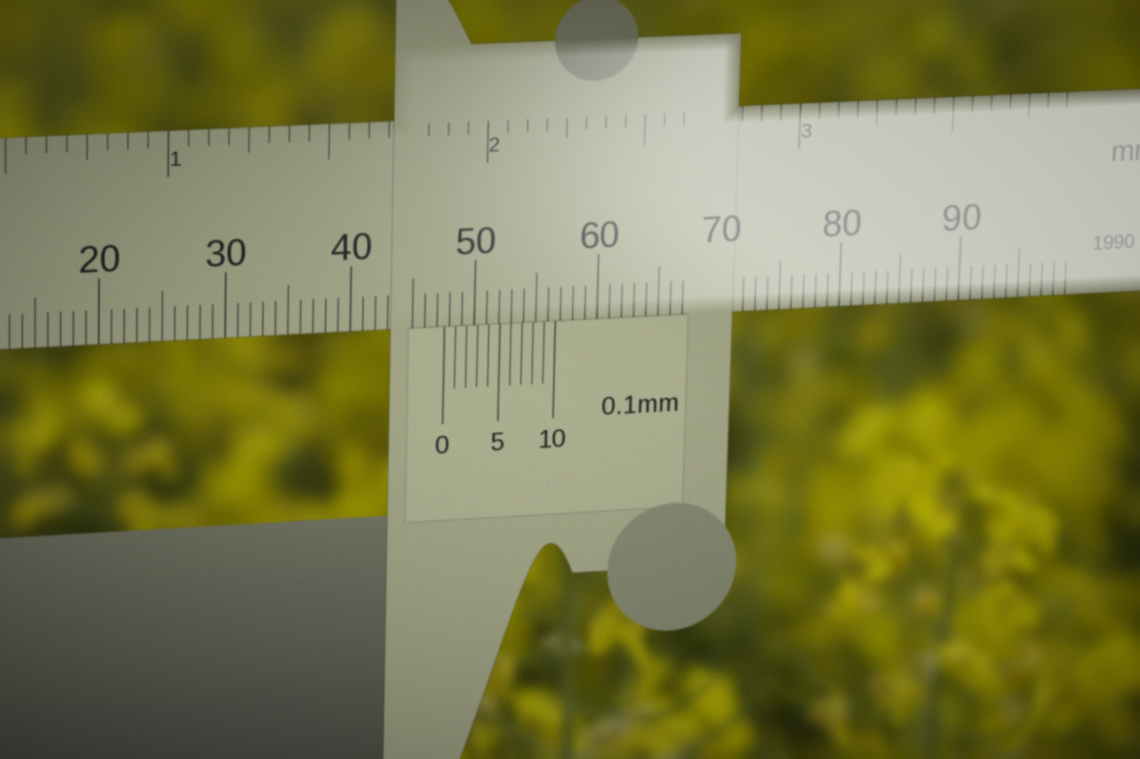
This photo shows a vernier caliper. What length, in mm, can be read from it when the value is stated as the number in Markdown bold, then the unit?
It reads **47.6** mm
